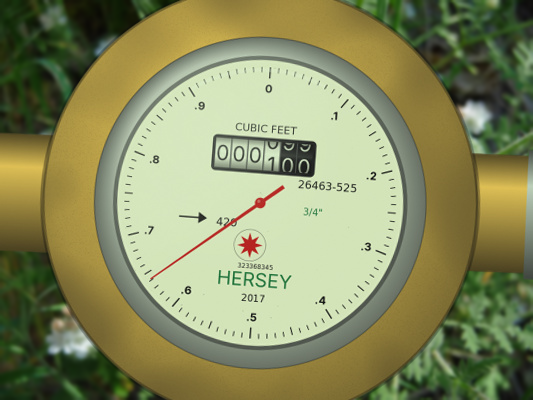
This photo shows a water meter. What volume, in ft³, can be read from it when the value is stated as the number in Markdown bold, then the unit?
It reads **99.64** ft³
